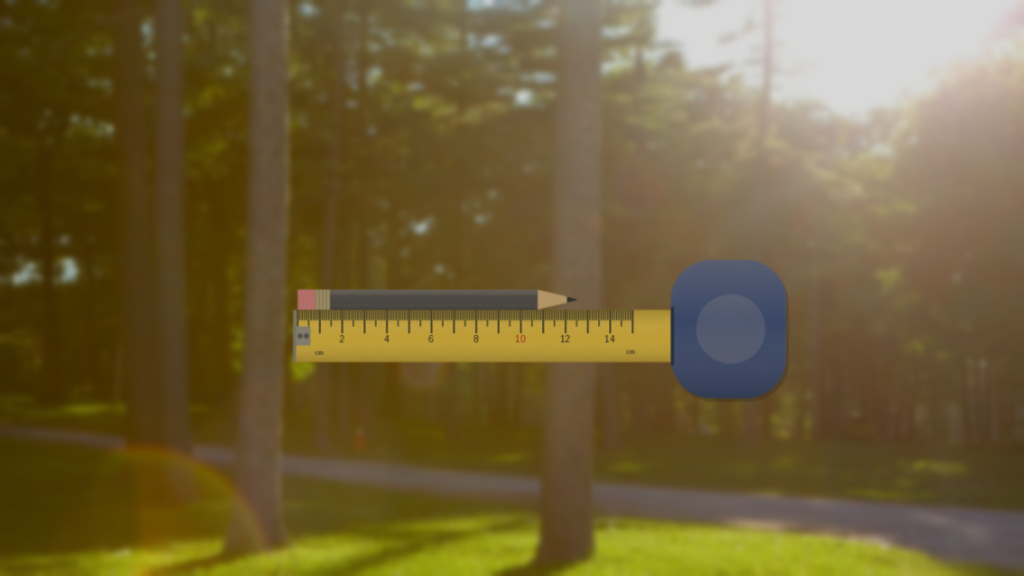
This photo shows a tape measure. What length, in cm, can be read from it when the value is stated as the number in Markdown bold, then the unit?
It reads **12.5** cm
